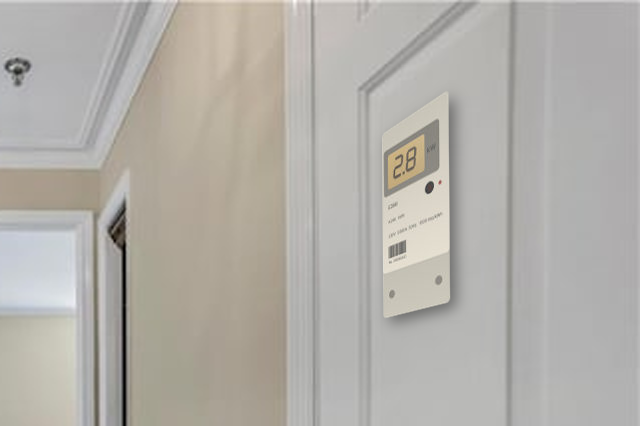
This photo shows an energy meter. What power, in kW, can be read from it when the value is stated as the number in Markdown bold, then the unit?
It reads **2.8** kW
